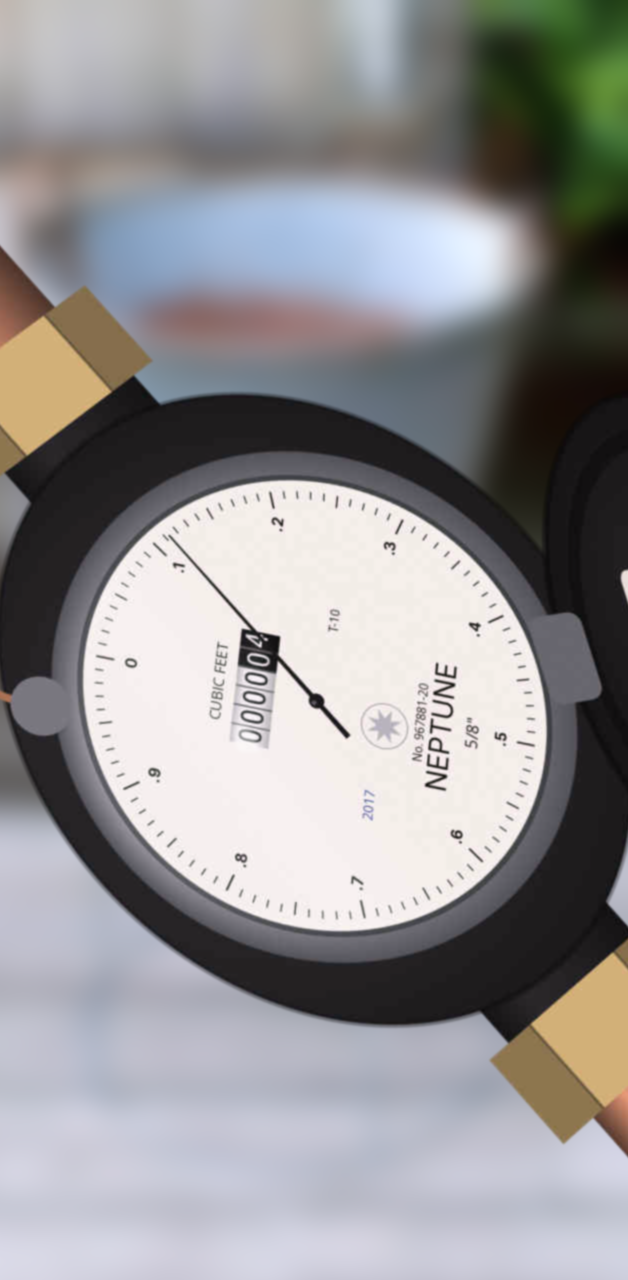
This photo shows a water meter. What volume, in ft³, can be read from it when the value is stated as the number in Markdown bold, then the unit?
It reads **4.11** ft³
